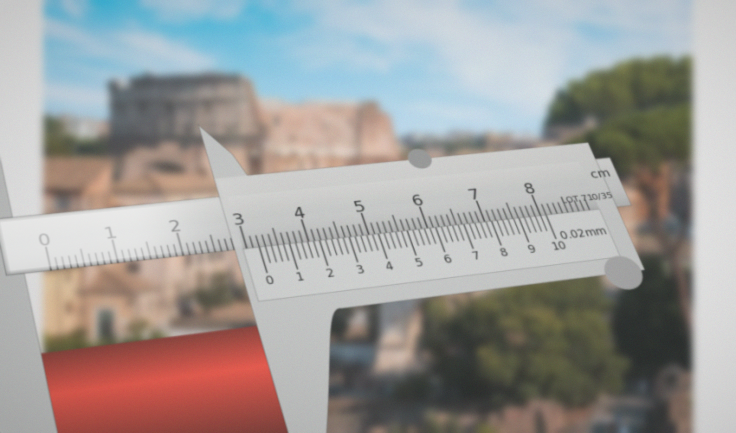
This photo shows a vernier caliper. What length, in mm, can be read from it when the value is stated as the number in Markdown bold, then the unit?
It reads **32.0** mm
